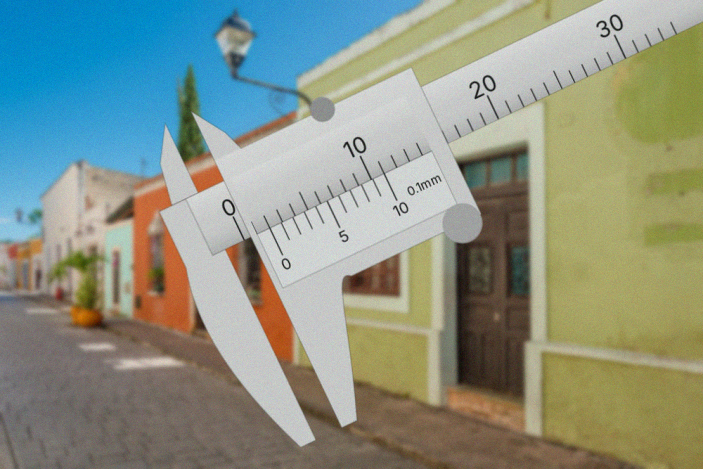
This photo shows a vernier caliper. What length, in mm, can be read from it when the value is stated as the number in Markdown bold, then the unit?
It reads **2.0** mm
